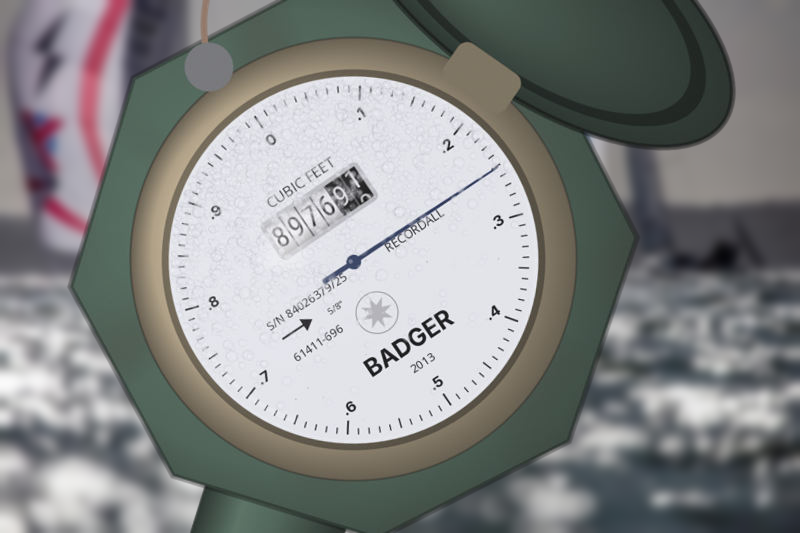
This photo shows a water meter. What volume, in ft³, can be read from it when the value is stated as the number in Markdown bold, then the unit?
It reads **897691.25** ft³
